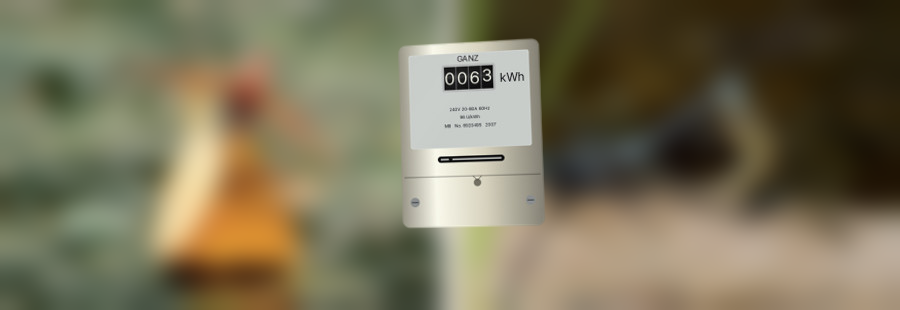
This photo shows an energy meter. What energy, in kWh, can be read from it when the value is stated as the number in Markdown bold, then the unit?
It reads **63** kWh
